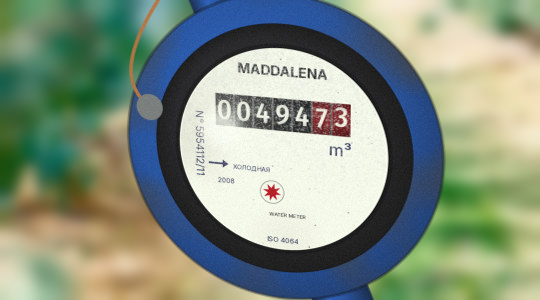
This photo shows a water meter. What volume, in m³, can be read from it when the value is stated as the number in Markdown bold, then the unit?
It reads **494.73** m³
